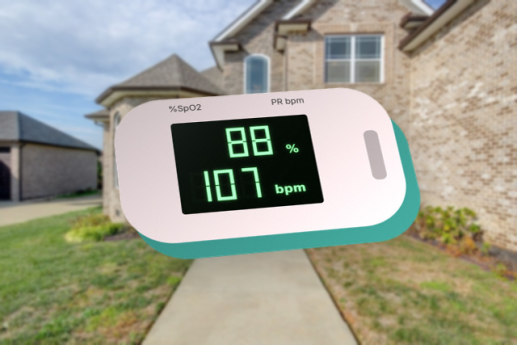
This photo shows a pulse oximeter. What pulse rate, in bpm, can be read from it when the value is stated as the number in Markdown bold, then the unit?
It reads **107** bpm
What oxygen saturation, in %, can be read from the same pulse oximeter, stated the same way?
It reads **88** %
